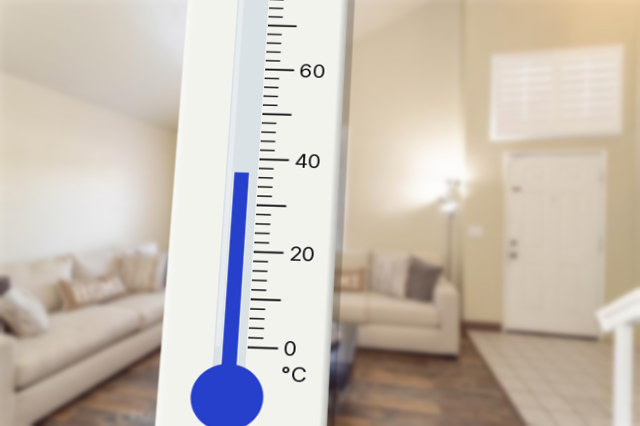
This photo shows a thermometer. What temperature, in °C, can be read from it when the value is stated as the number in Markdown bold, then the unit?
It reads **37** °C
